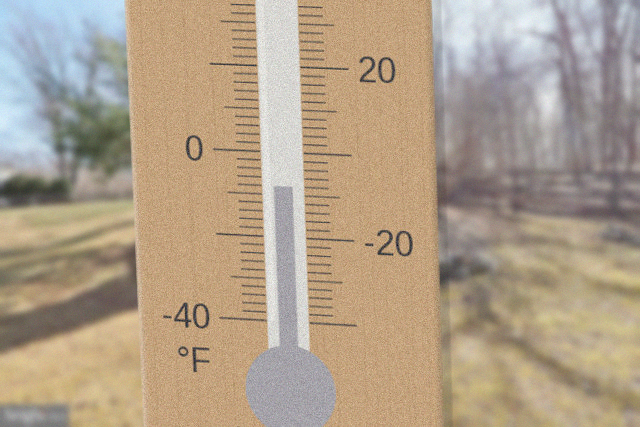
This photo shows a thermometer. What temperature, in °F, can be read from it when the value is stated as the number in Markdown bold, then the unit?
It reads **-8** °F
